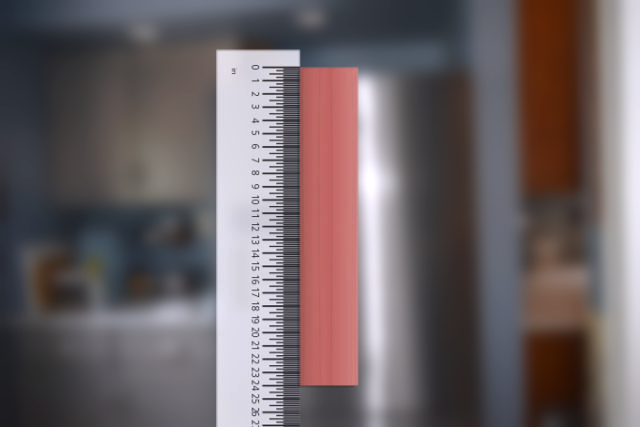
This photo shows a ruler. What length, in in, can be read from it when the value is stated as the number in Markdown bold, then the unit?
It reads **24** in
